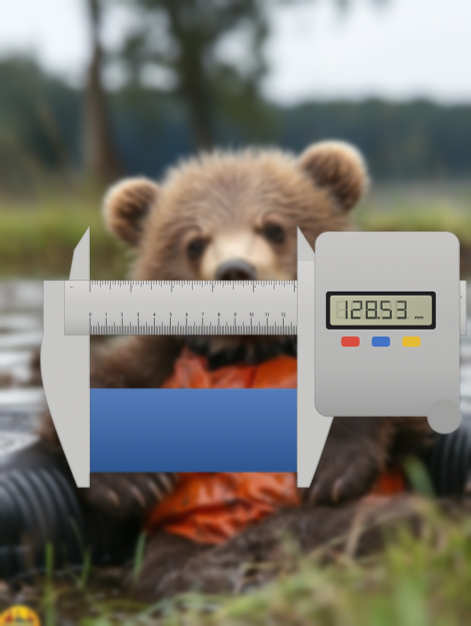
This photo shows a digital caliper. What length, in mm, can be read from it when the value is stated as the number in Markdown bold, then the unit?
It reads **128.53** mm
